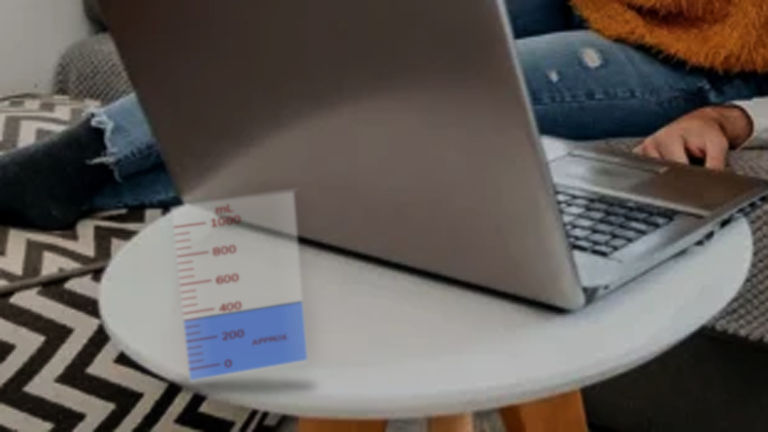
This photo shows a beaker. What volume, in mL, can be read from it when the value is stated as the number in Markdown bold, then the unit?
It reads **350** mL
